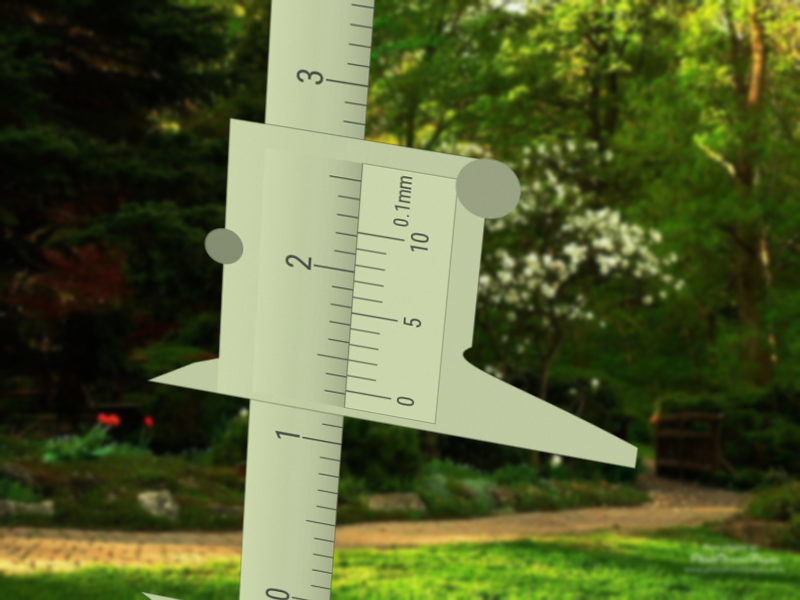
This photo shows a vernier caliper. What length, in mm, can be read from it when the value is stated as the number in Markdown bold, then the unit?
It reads **13.2** mm
